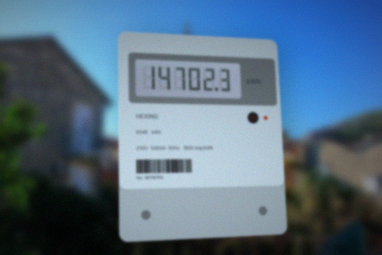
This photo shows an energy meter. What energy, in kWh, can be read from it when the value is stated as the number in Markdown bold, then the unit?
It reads **14702.3** kWh
